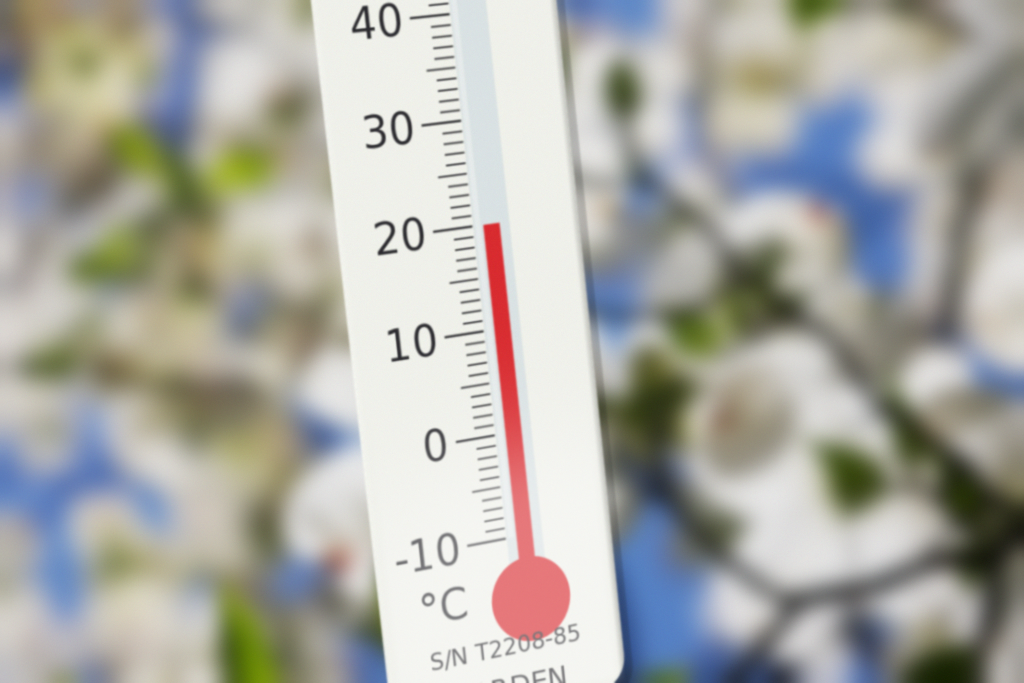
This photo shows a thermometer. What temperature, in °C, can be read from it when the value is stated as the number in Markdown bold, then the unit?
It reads **20** °C
